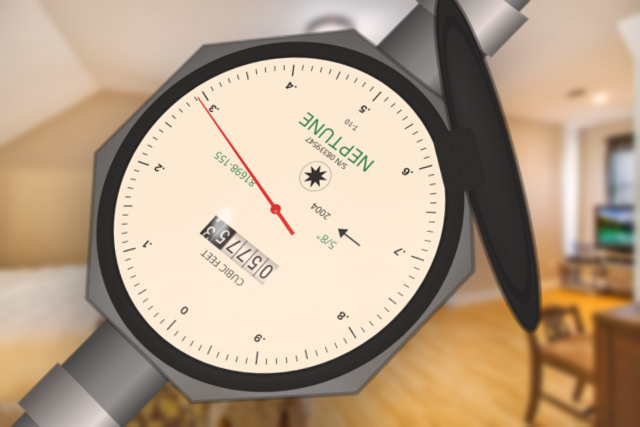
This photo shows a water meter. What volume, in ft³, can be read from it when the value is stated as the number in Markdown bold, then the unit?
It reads **57753.29** ft³
